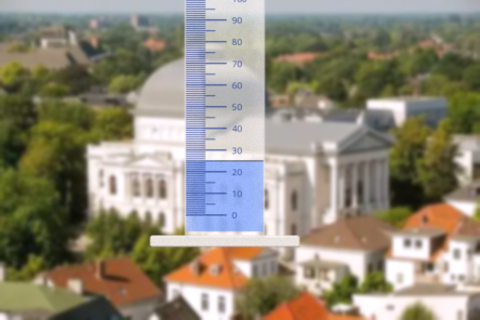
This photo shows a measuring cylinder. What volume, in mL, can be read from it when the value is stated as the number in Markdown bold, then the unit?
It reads **25** mL
